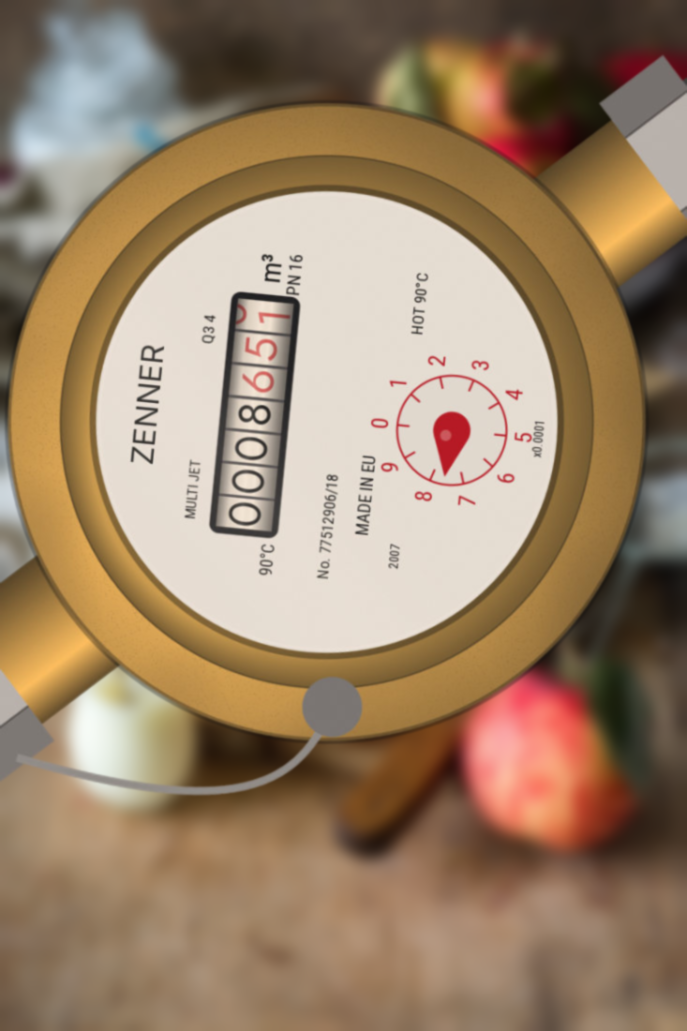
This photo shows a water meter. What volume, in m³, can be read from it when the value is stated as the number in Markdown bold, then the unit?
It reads **8.6507** m³
